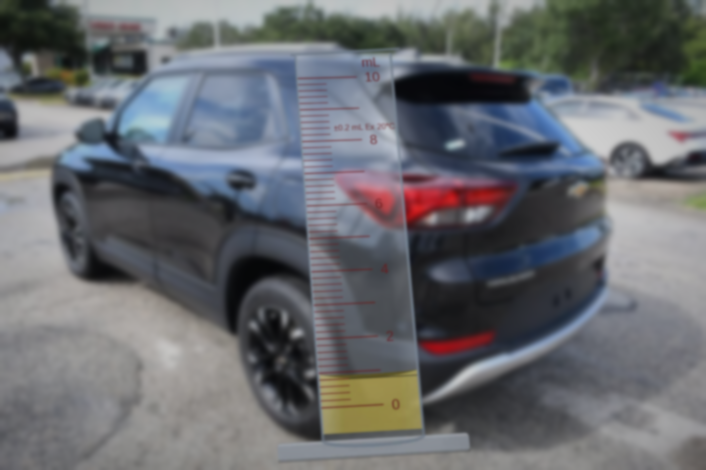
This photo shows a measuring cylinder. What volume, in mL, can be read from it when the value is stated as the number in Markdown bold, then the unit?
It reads **0.8** mL
